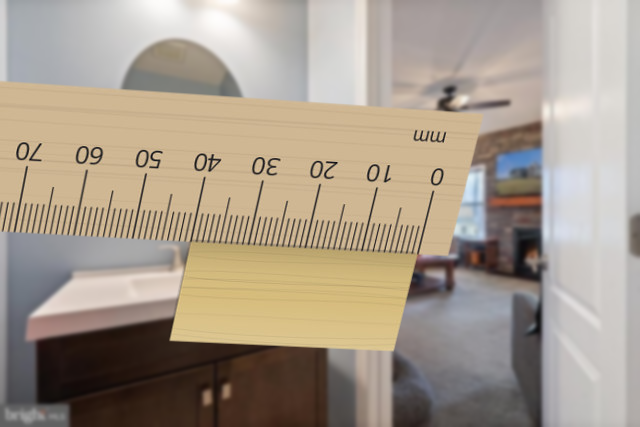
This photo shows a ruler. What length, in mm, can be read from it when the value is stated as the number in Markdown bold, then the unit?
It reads **40** mm
